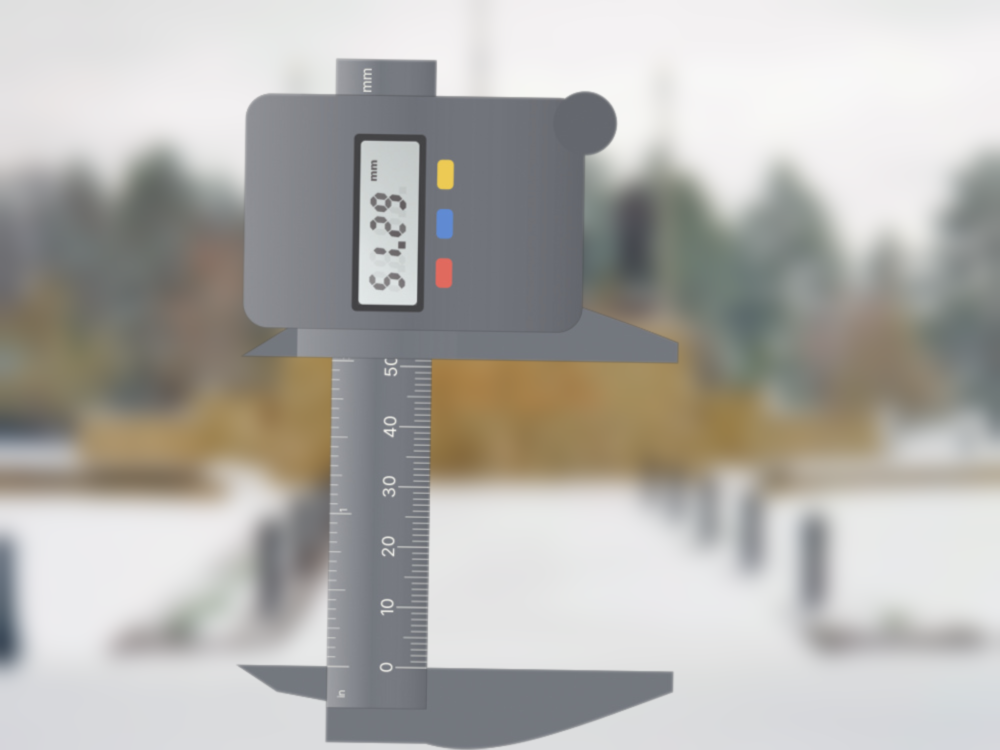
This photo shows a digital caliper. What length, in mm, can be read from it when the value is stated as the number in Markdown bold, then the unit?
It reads **51.29** mm
